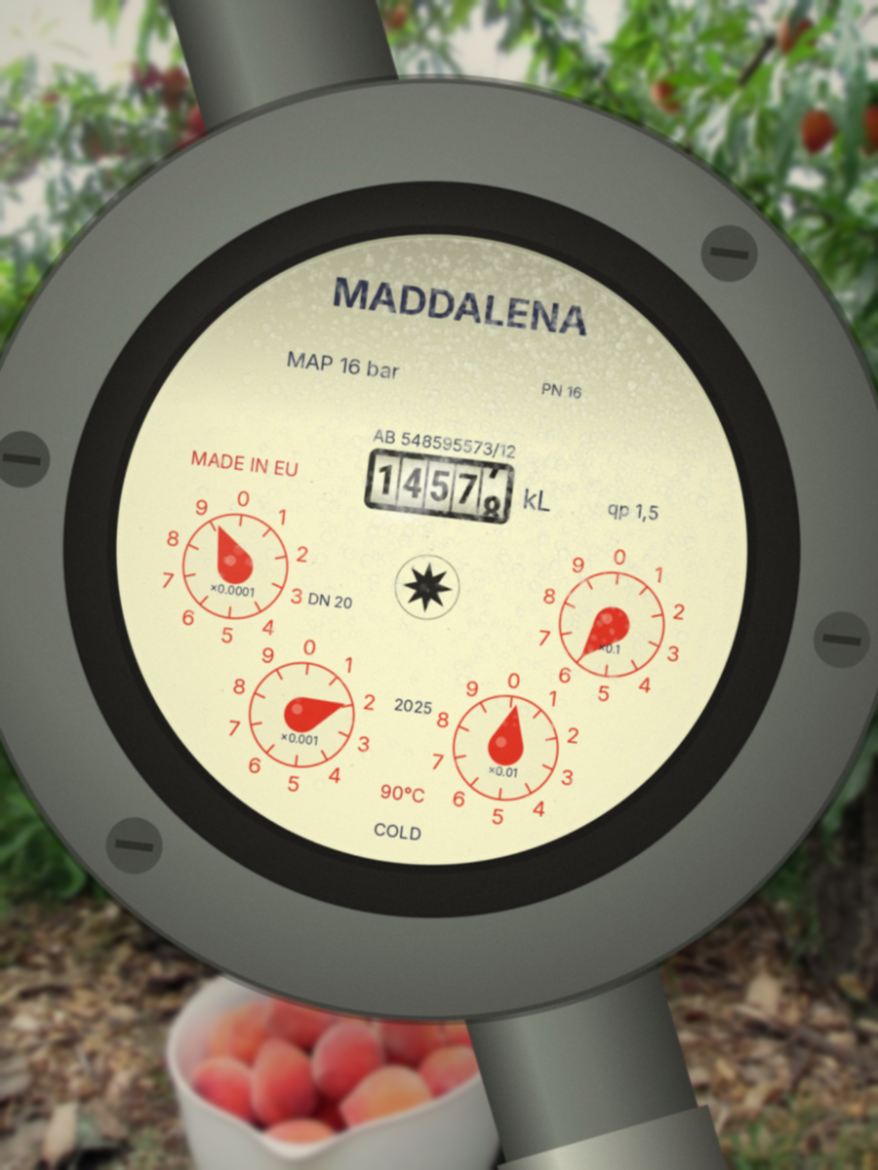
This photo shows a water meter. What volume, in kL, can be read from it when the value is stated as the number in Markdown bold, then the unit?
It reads **14577.6019** kL
